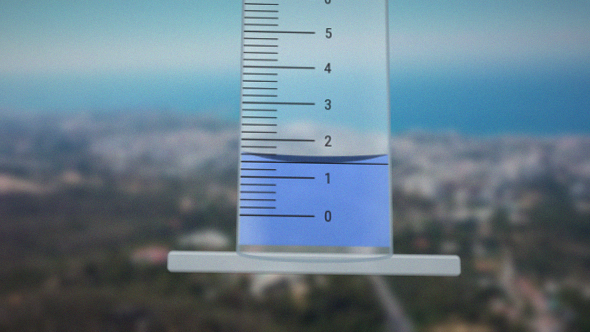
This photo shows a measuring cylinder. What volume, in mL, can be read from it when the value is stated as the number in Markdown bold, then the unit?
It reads **1.4** mL
